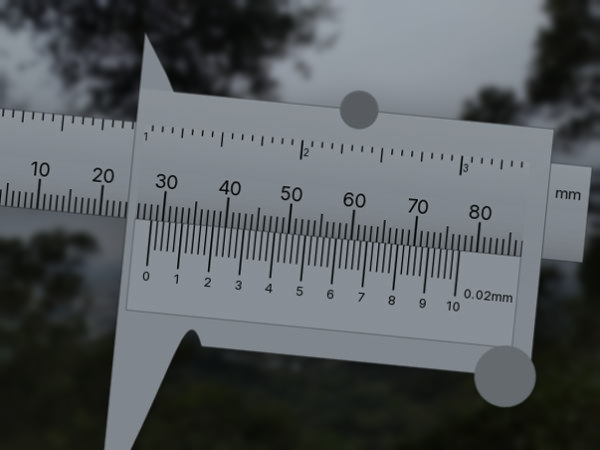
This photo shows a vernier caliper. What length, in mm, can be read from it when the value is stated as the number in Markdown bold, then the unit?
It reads **28.2** mm
